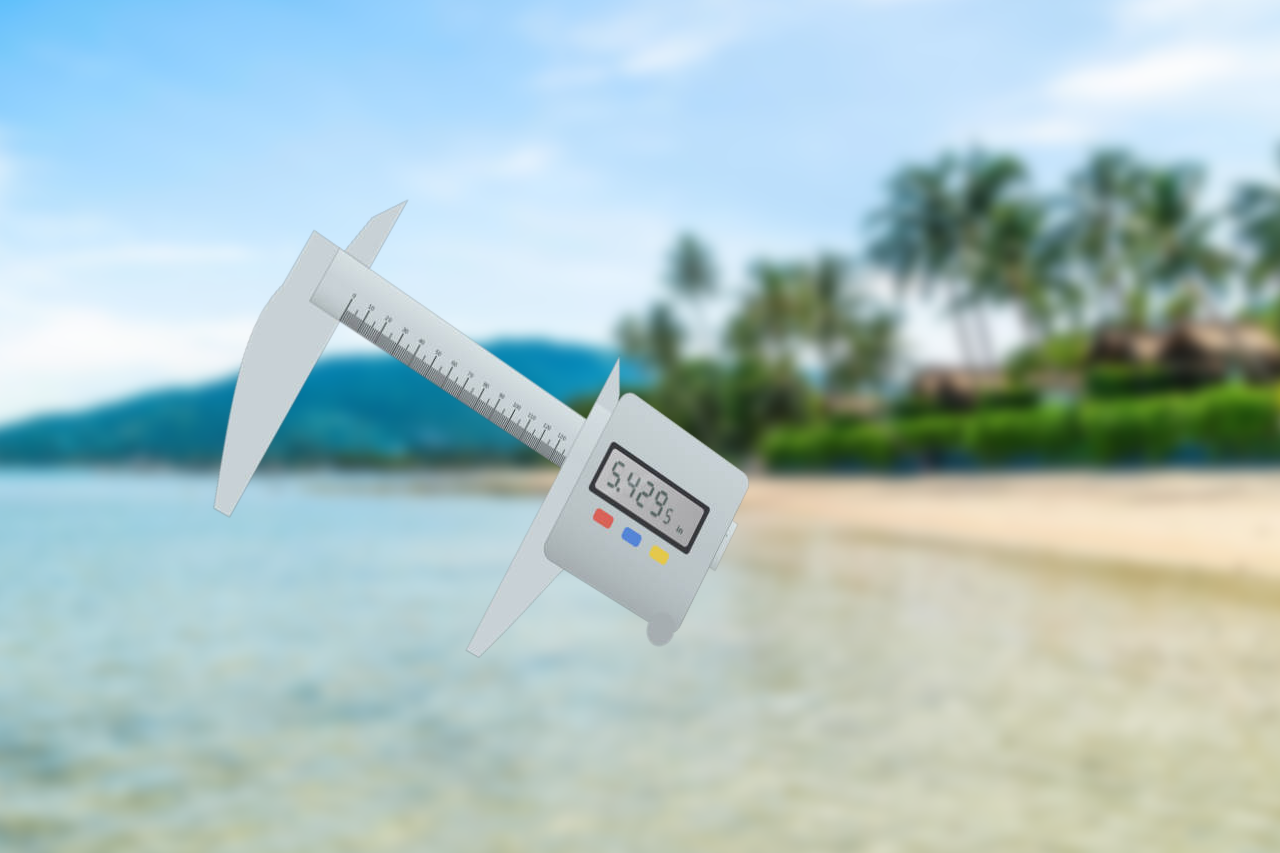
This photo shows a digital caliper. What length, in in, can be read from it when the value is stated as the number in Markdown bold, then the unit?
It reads **5.4295** in
